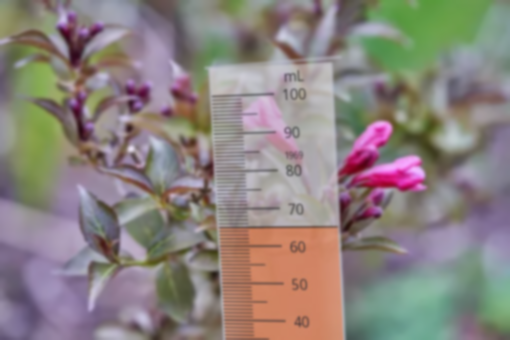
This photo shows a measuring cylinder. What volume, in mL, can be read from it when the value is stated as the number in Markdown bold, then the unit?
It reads **65** mL
